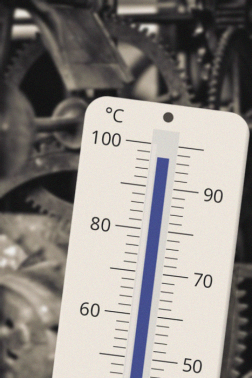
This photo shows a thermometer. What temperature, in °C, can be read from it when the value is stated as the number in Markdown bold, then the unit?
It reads **97** °C
